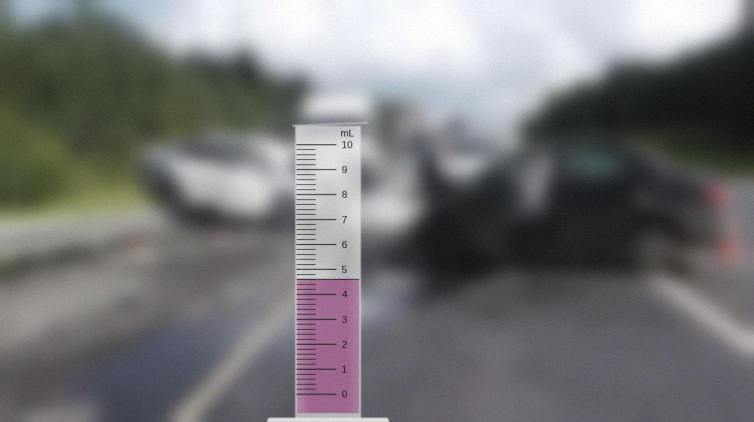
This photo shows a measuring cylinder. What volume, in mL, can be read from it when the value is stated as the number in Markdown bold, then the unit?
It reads **4.6** mL
